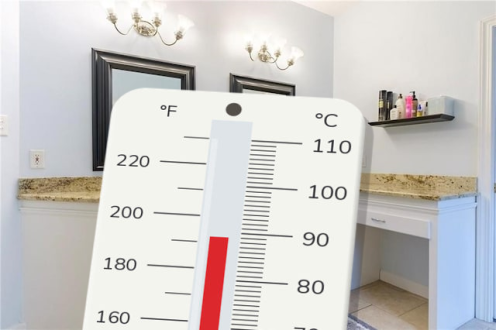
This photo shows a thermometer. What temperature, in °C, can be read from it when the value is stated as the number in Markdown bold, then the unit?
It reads **89** °C
